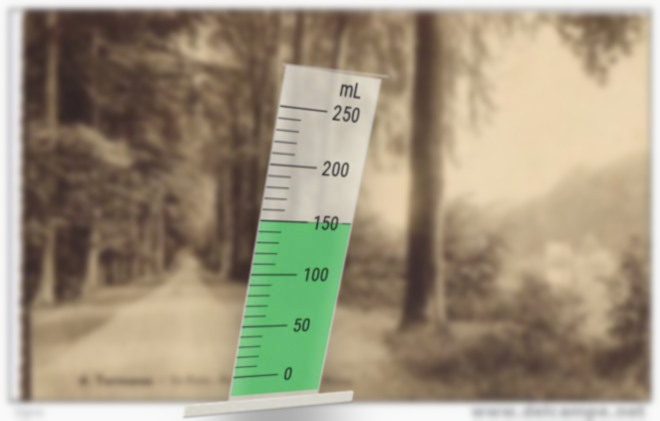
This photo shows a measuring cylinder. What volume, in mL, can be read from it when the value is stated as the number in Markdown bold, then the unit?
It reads **150** mL
